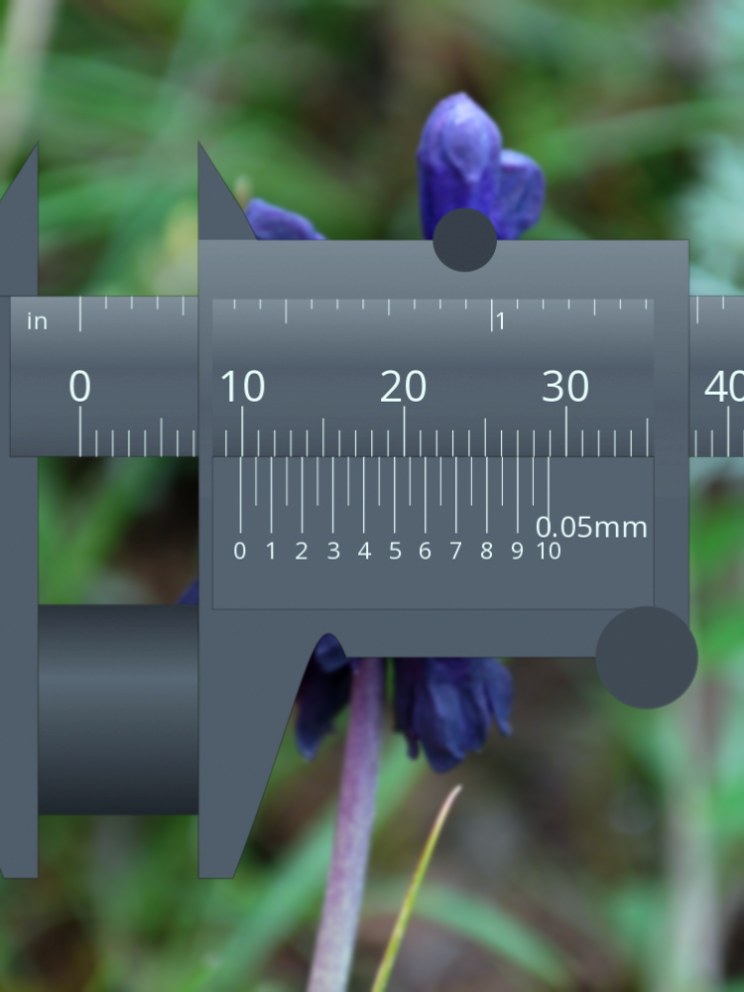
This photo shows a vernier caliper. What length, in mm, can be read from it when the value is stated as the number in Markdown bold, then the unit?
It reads **9.9** mm
